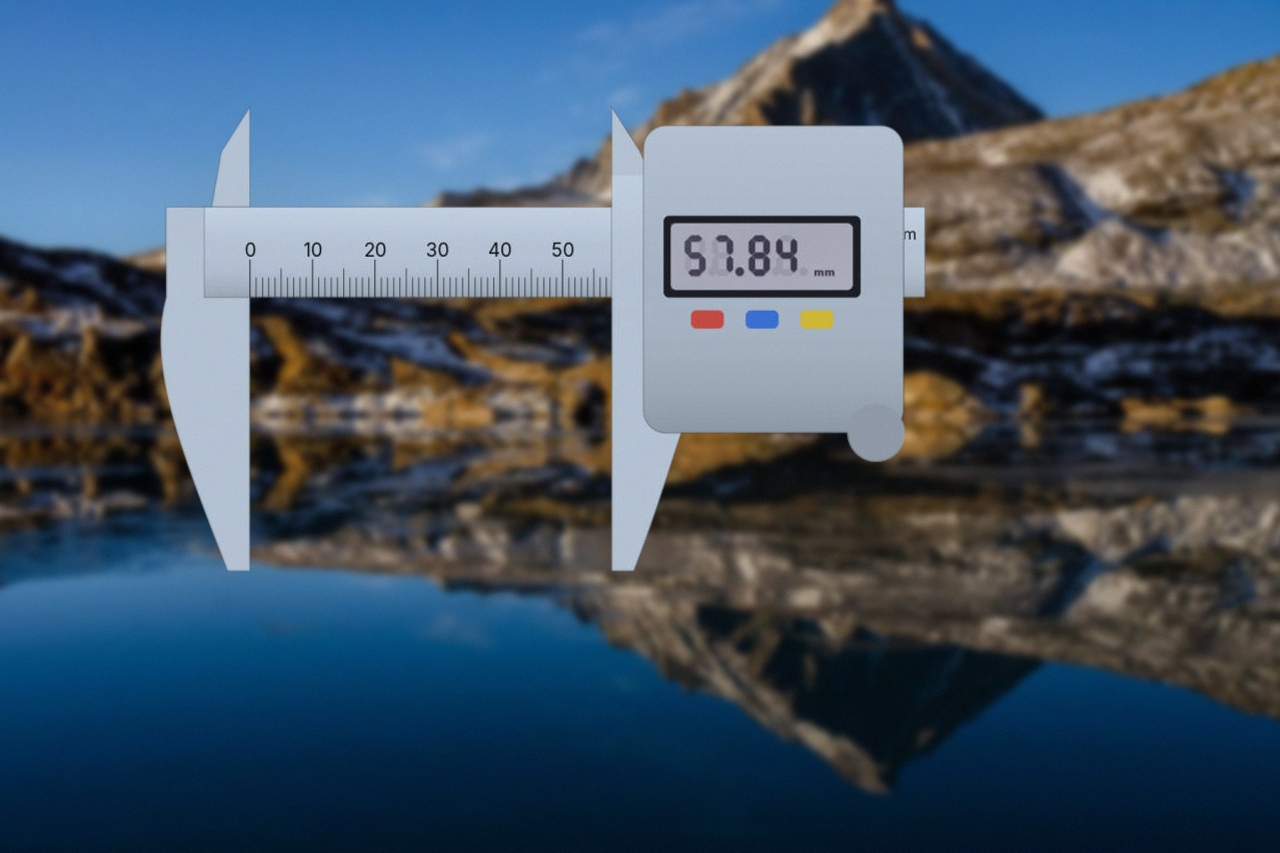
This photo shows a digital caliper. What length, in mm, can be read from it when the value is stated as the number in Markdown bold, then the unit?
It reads **57.84** mm
